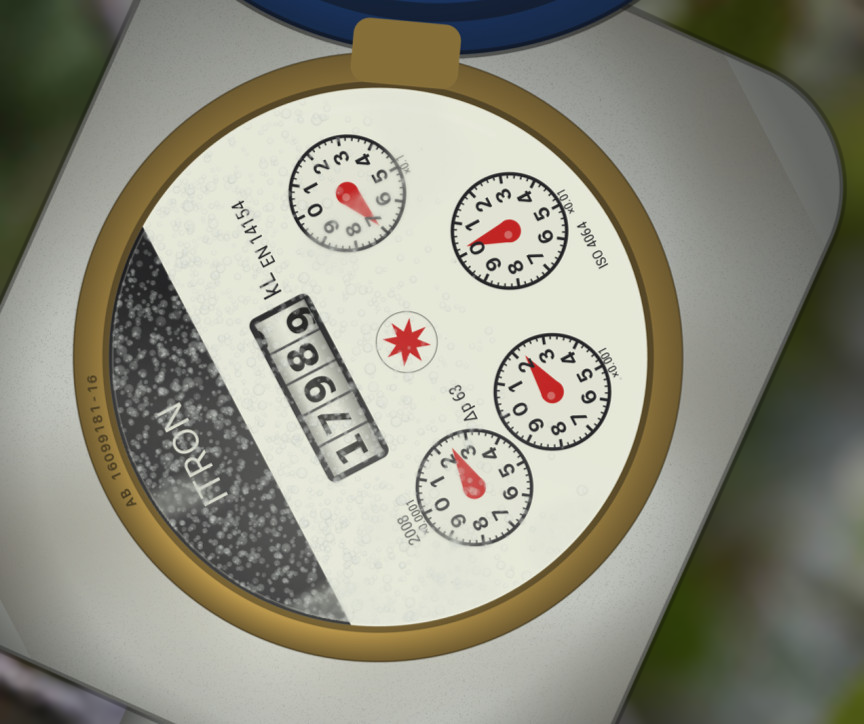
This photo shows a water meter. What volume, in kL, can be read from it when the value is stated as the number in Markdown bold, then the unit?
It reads **17988.7022** kL
